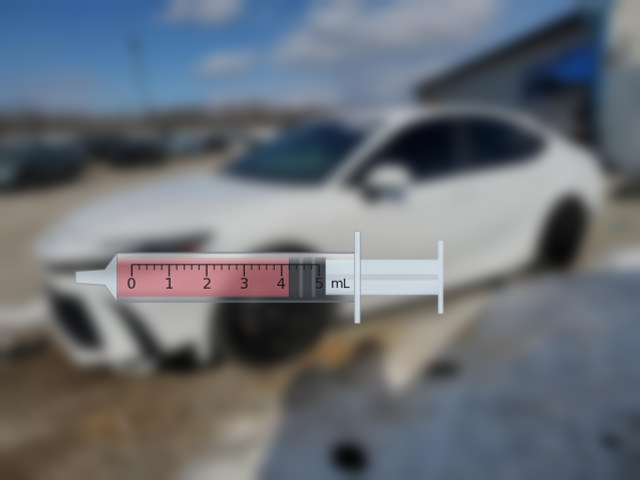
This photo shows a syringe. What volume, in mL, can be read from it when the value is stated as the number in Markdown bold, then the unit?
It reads **4.2** mL
